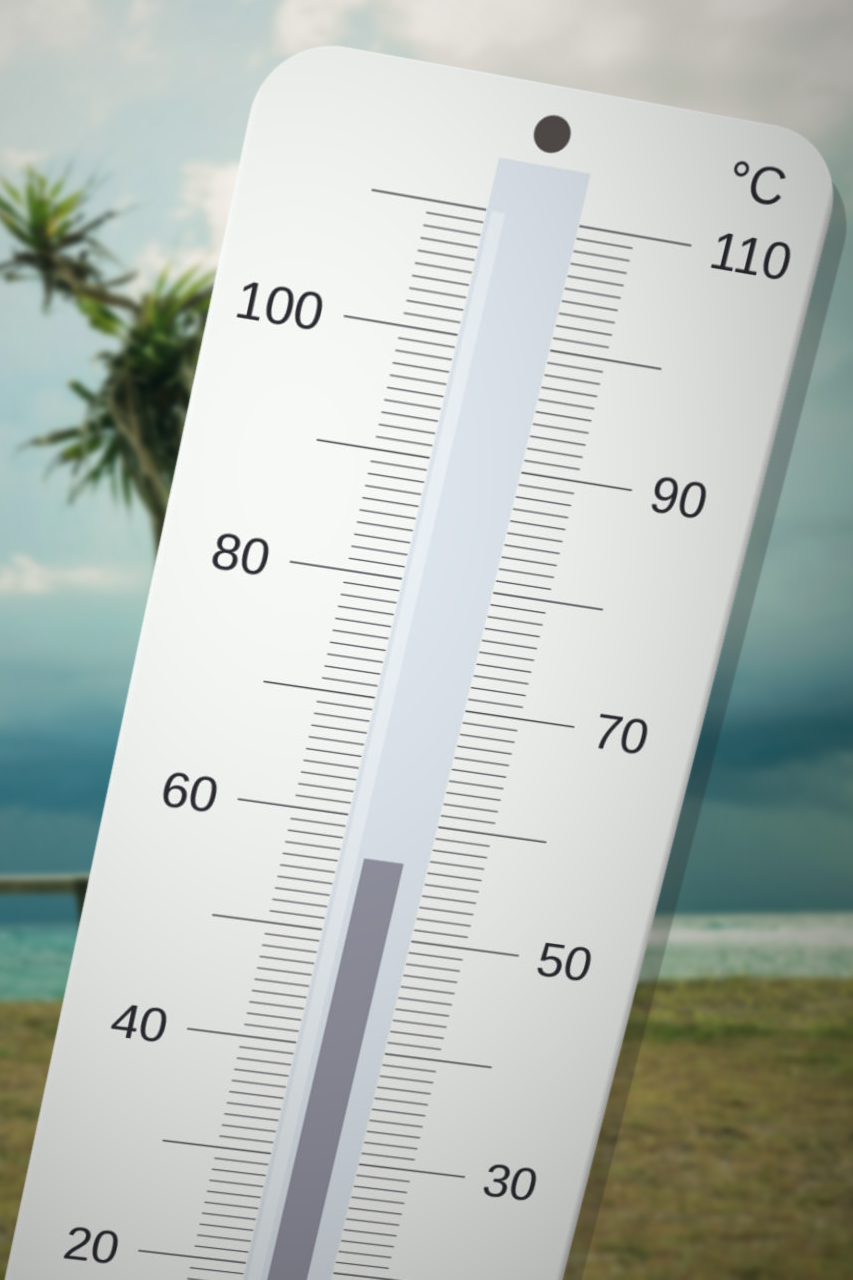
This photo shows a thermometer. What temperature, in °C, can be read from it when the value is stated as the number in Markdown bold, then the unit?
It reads **56.5** °C
